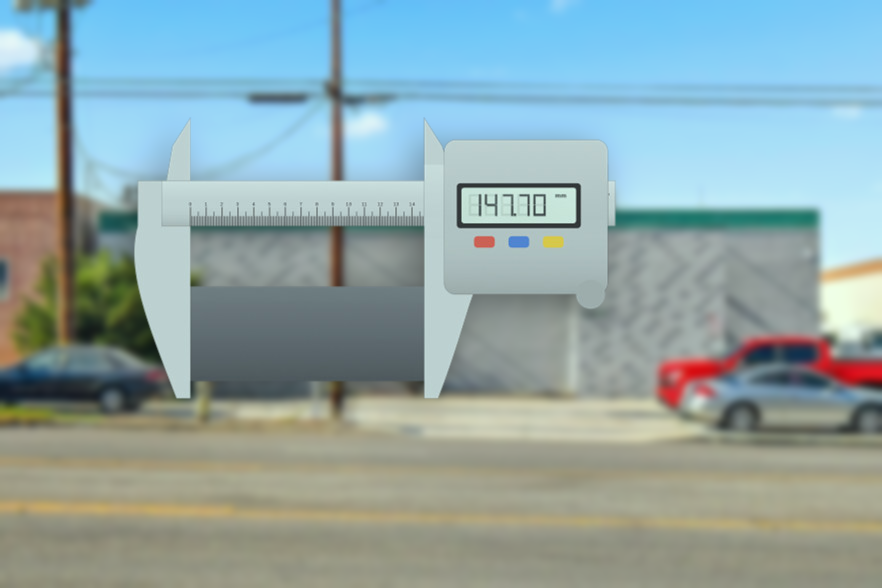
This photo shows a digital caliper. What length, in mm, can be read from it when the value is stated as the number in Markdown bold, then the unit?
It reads **147.70** mm
